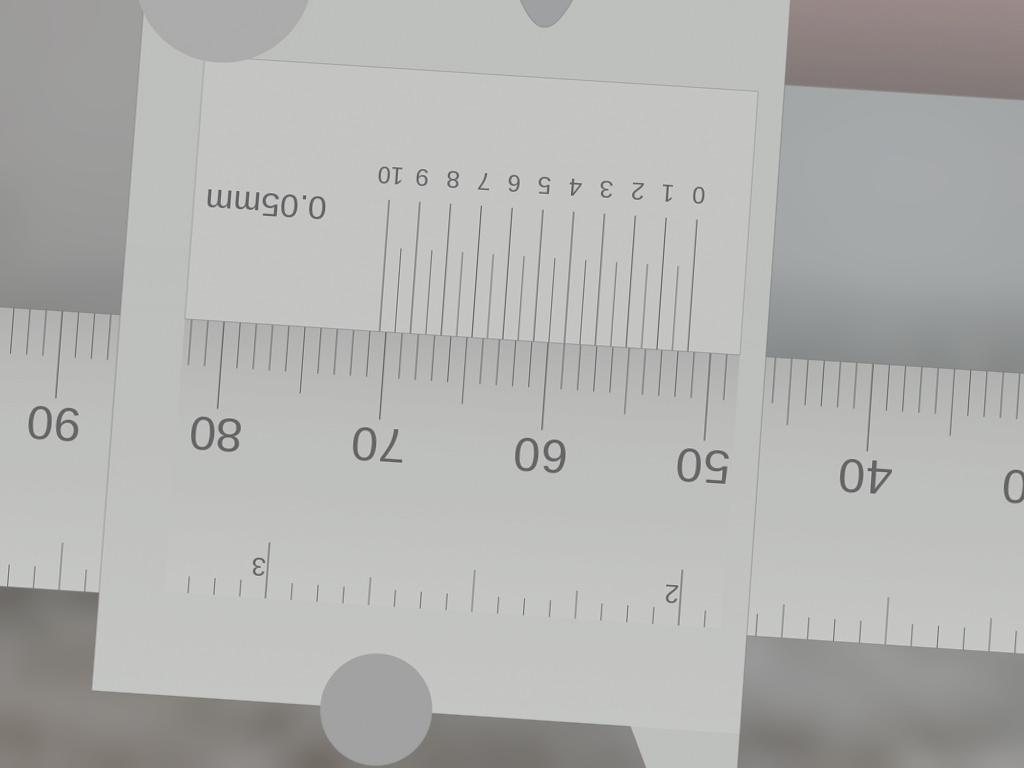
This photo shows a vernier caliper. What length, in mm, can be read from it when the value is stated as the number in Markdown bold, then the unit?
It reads **51.4** mm
